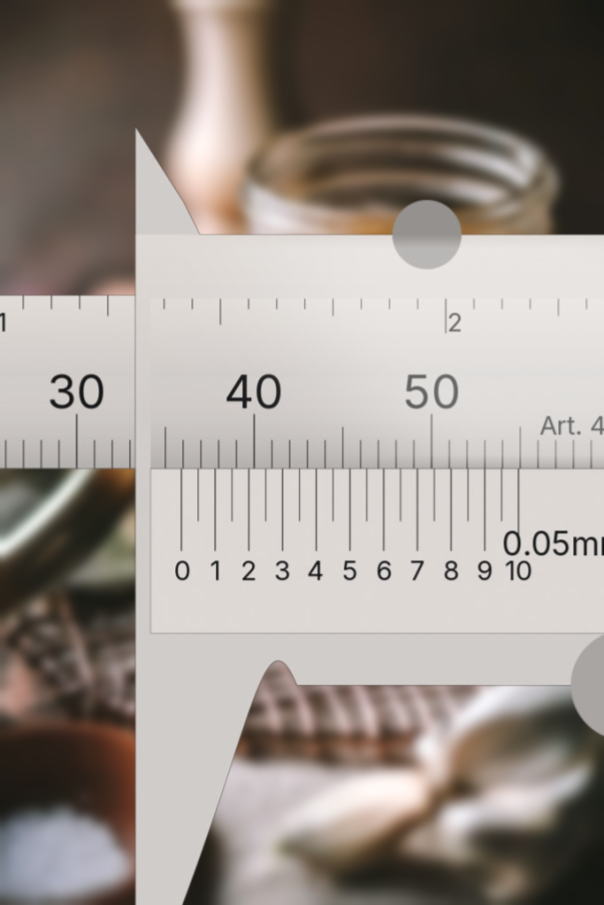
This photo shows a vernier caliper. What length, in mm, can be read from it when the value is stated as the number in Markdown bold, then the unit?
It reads **35.9** mm
